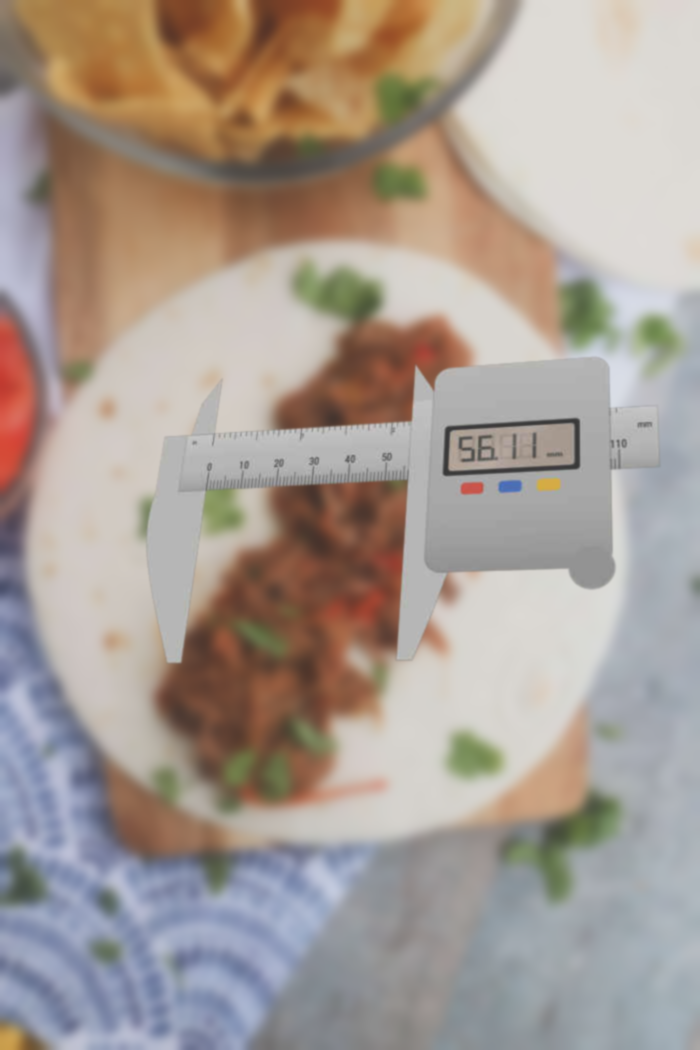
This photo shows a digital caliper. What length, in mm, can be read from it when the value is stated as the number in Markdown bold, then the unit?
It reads **56.11** mm
